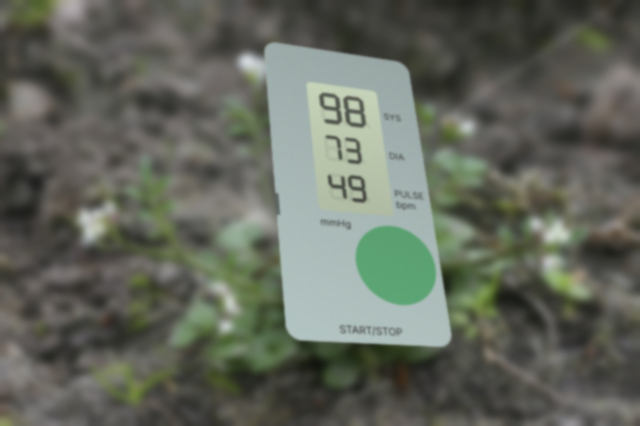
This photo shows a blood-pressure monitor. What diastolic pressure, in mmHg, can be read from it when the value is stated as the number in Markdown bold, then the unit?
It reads **73** mmHg
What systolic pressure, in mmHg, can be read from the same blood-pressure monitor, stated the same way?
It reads **98** mmHg
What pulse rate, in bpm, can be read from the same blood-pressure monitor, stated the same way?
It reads **49** bpm
